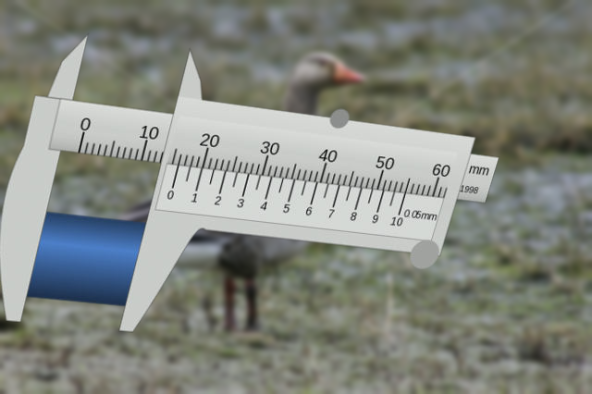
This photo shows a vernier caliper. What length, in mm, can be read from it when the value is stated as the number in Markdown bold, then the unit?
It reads **16.0** mm
